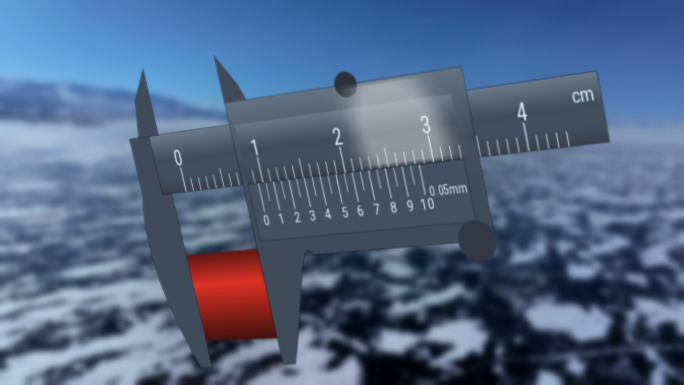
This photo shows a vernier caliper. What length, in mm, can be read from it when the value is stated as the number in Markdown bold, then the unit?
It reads **9.4** mm
